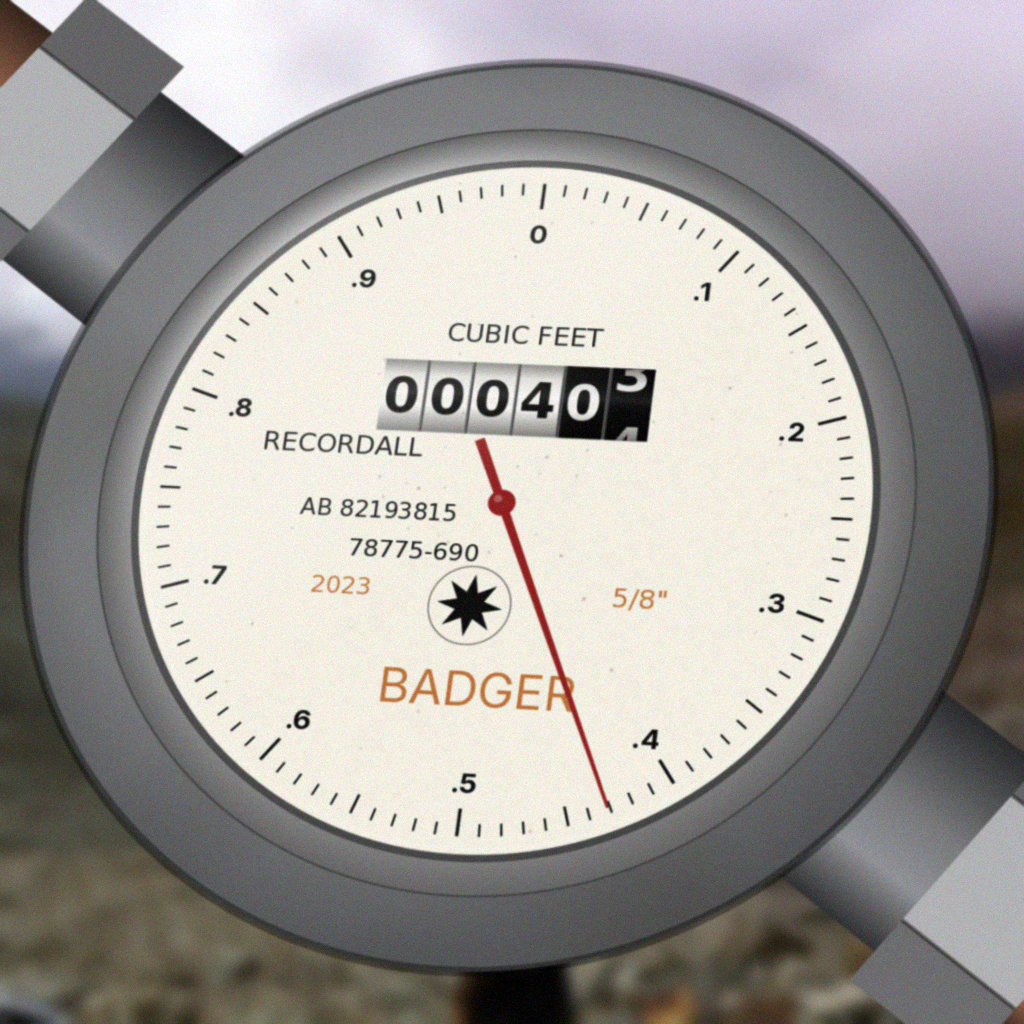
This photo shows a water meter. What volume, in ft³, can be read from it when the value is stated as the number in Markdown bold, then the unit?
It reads **403.43** ft³
